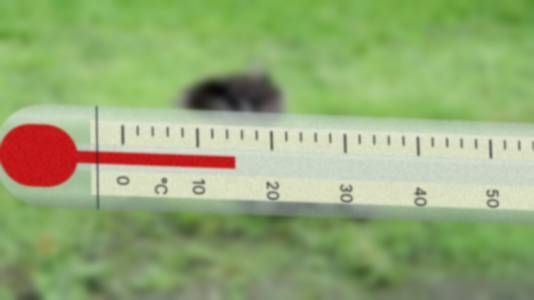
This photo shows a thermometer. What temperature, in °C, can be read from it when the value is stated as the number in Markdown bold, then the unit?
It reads **15** °C
